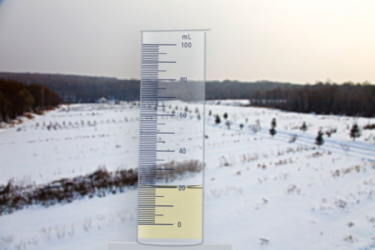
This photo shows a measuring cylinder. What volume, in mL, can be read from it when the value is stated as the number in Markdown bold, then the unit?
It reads **20** mL
